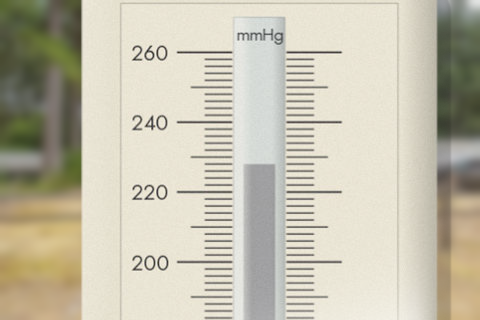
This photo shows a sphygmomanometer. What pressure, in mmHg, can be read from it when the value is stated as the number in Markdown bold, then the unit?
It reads **228** mmHg
